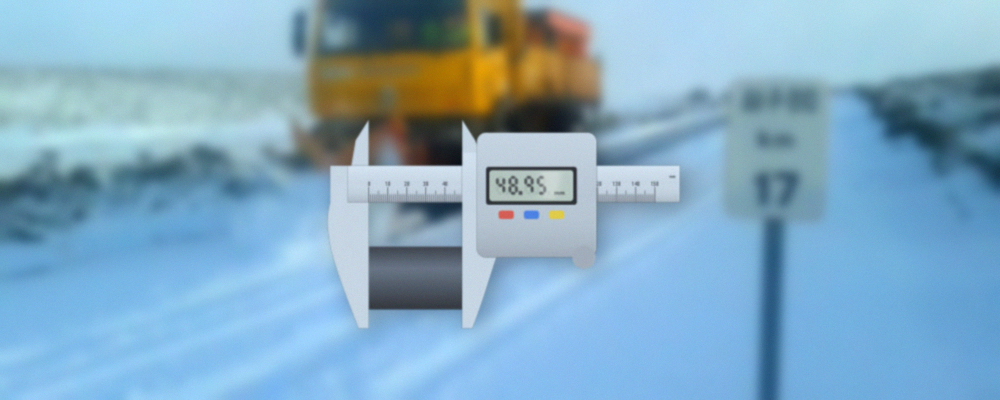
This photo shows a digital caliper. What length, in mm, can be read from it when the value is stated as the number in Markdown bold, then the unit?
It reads **48.95** mm
